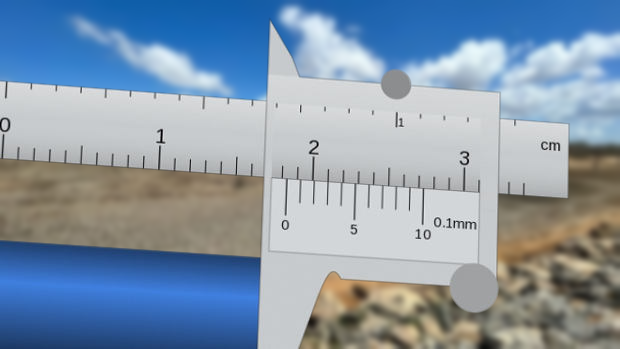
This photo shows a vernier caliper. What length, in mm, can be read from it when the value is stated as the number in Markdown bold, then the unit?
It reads **18.3** mm
